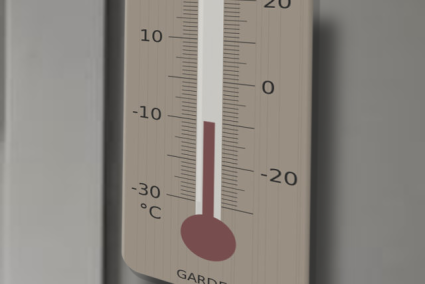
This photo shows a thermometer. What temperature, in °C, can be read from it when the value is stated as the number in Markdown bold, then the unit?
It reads **-10** °C
